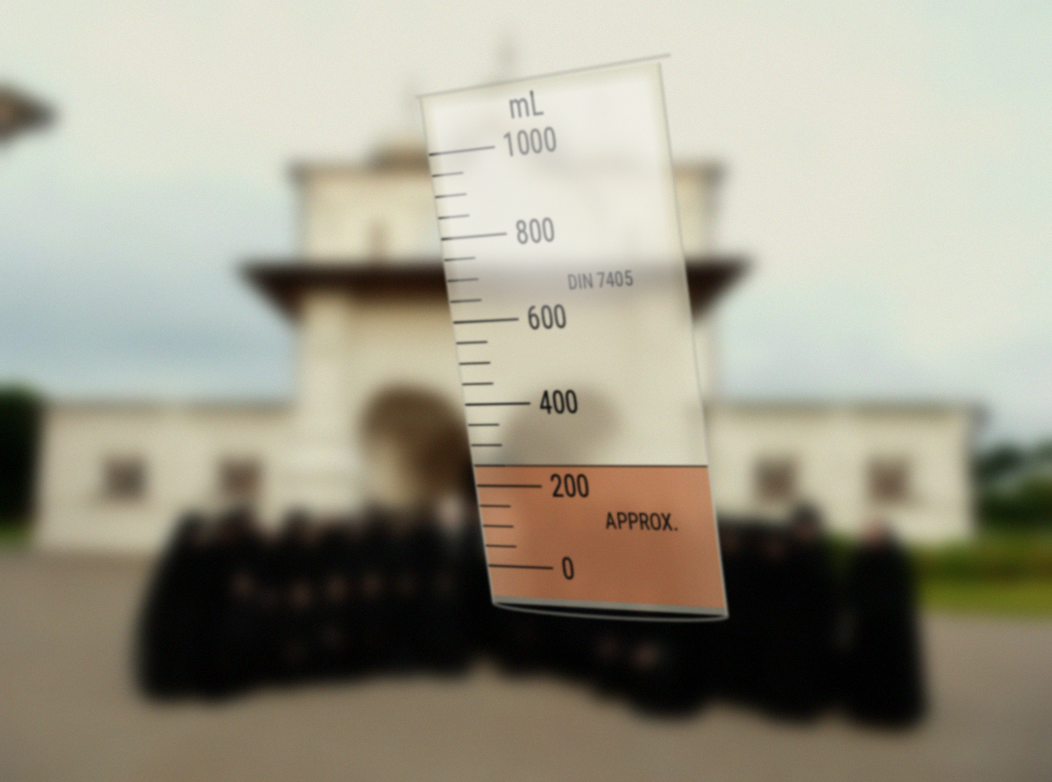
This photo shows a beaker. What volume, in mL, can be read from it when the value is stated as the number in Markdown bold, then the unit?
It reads **250** mL
